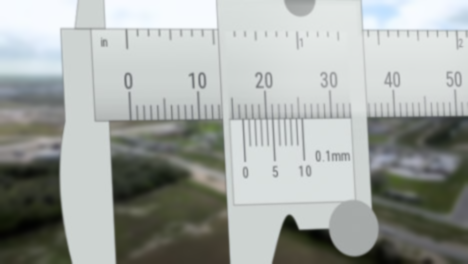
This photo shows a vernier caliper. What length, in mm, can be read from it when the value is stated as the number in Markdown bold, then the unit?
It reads **16.5** mm
